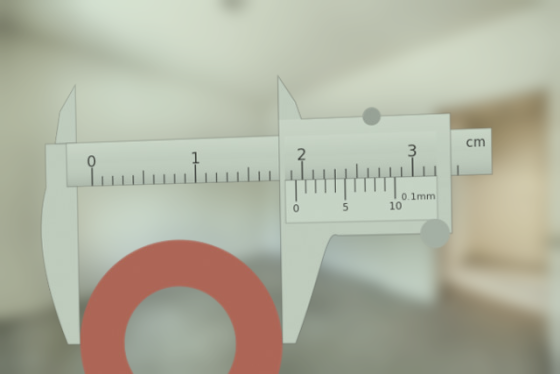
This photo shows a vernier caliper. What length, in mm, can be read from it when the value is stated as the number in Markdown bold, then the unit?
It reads **19.4** mm
